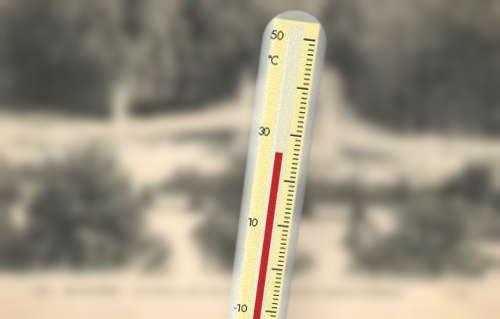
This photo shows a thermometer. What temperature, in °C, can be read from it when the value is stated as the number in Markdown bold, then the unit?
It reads **26** °C
